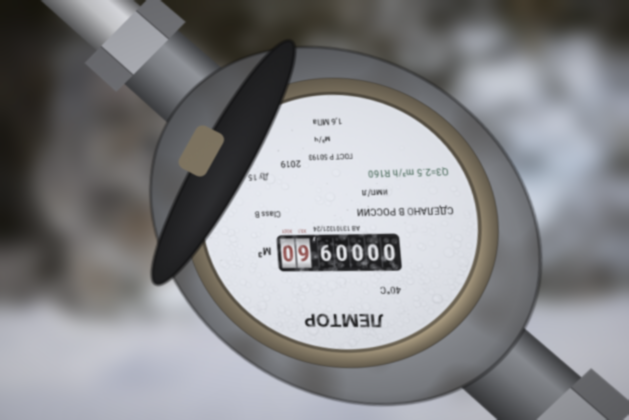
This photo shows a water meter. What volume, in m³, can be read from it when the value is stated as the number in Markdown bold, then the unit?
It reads **9.60** m³
